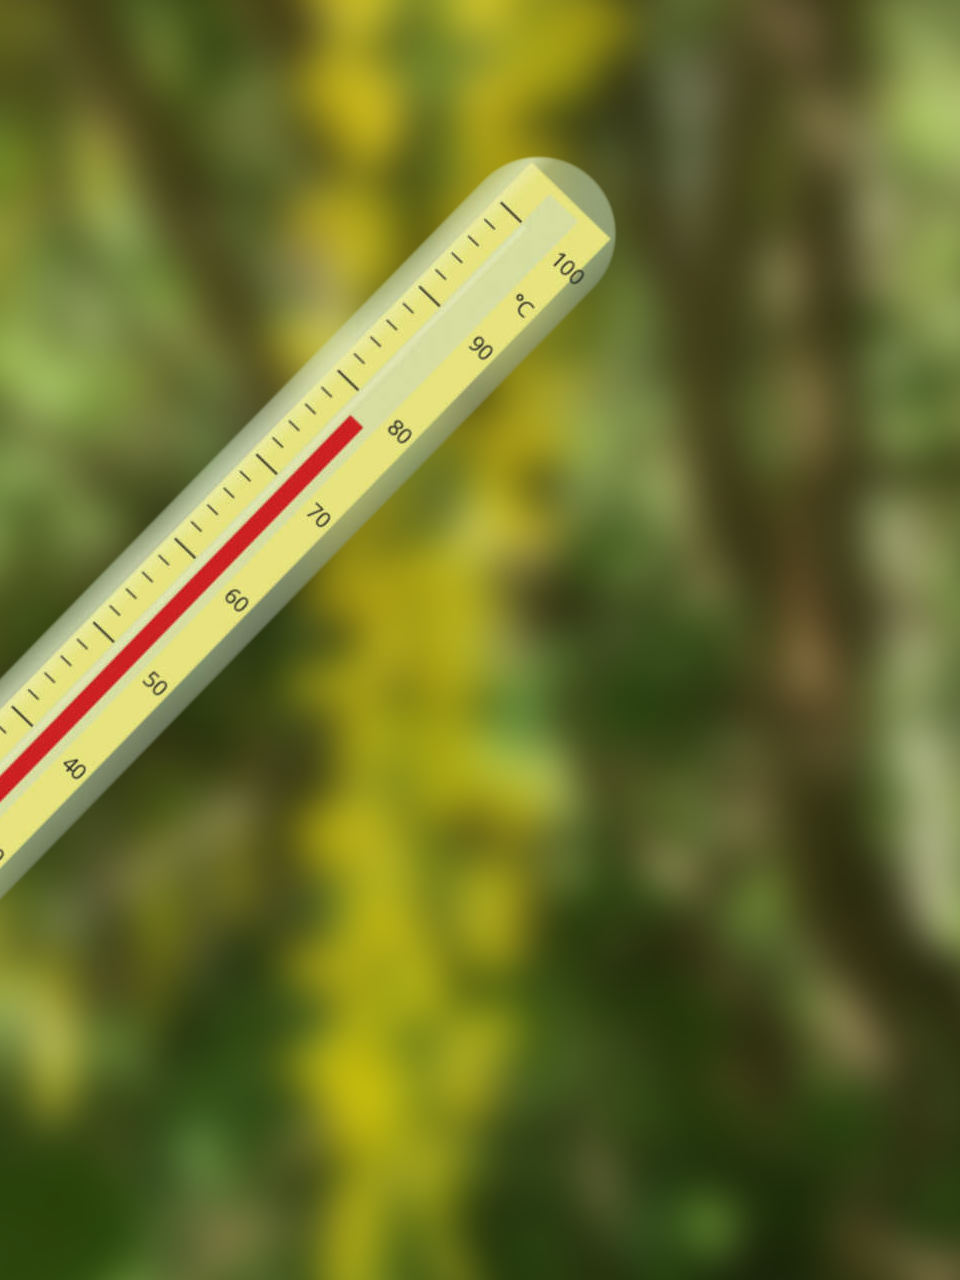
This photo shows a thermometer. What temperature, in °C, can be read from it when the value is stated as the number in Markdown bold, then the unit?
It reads **78** °C
